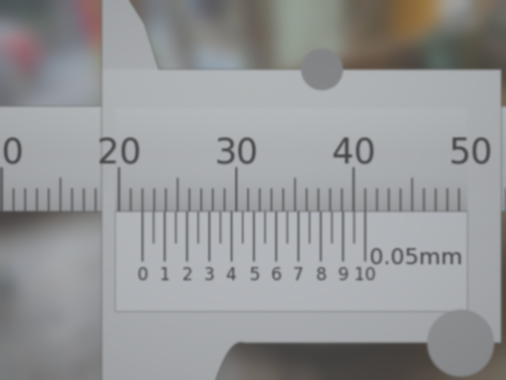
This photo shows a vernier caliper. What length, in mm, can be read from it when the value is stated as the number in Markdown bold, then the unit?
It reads **22.0** mm
